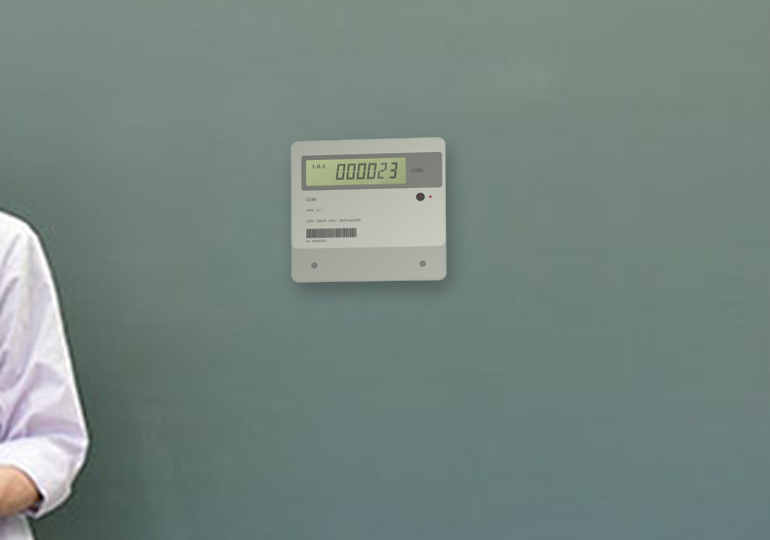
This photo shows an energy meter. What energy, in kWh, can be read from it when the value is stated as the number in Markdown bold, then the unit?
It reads **23** kWh
